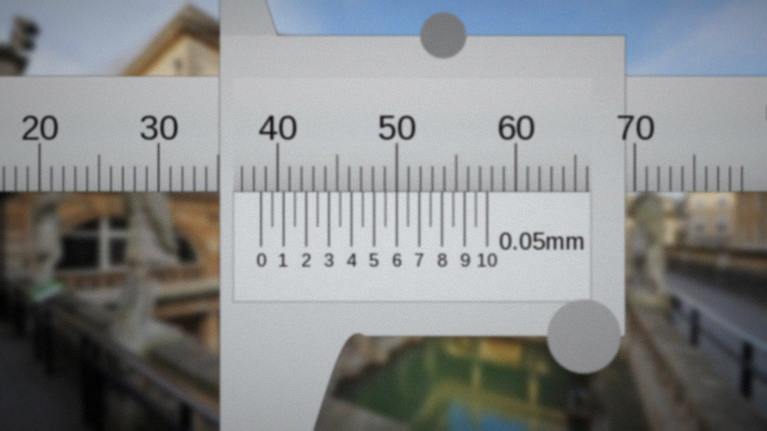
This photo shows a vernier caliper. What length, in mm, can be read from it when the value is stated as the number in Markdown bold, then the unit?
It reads **38.6** mm
